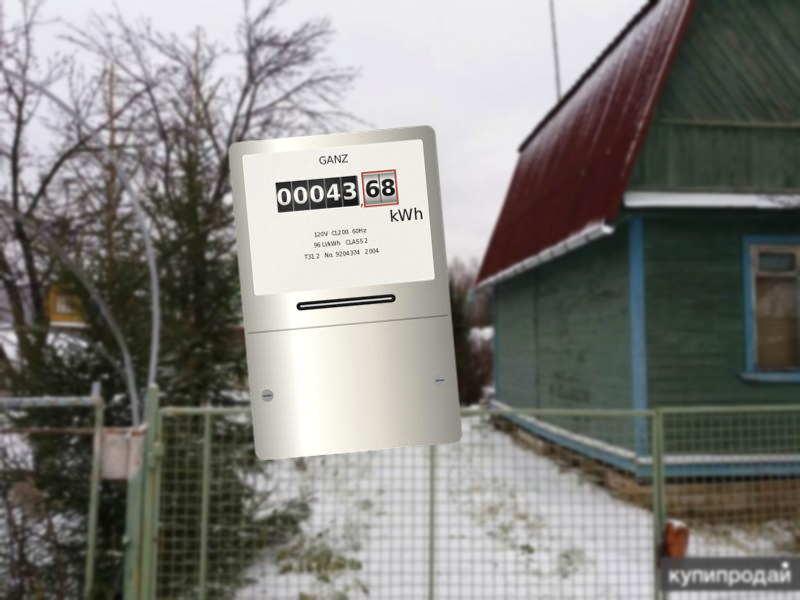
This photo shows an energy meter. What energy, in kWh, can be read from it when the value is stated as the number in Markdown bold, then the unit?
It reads **43.68** kWh
